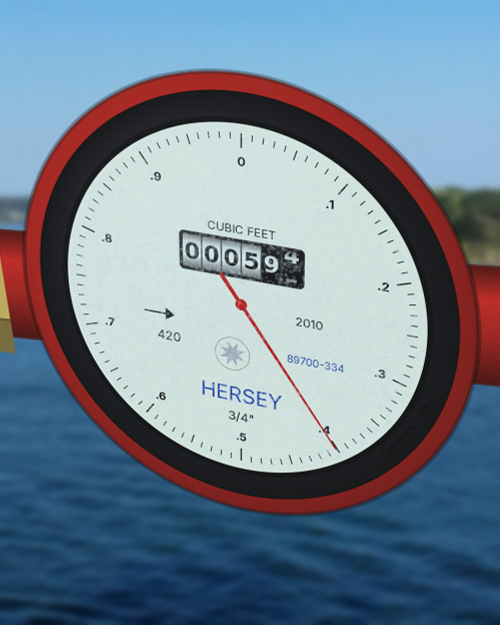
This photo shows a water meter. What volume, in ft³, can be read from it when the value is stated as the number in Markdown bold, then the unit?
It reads **594.40** ft³
